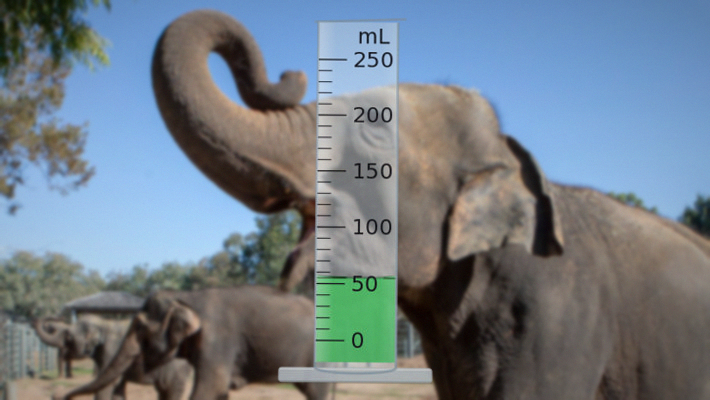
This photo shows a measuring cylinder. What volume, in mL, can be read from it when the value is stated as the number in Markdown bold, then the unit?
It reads **55** mL
